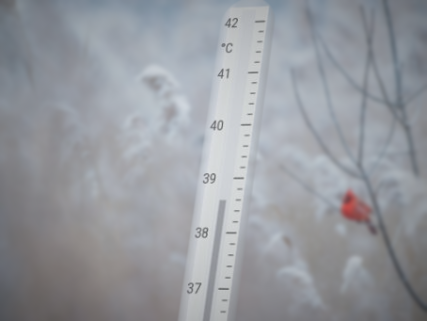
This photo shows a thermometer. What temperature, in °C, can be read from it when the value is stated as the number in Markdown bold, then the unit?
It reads **38.6** °C
